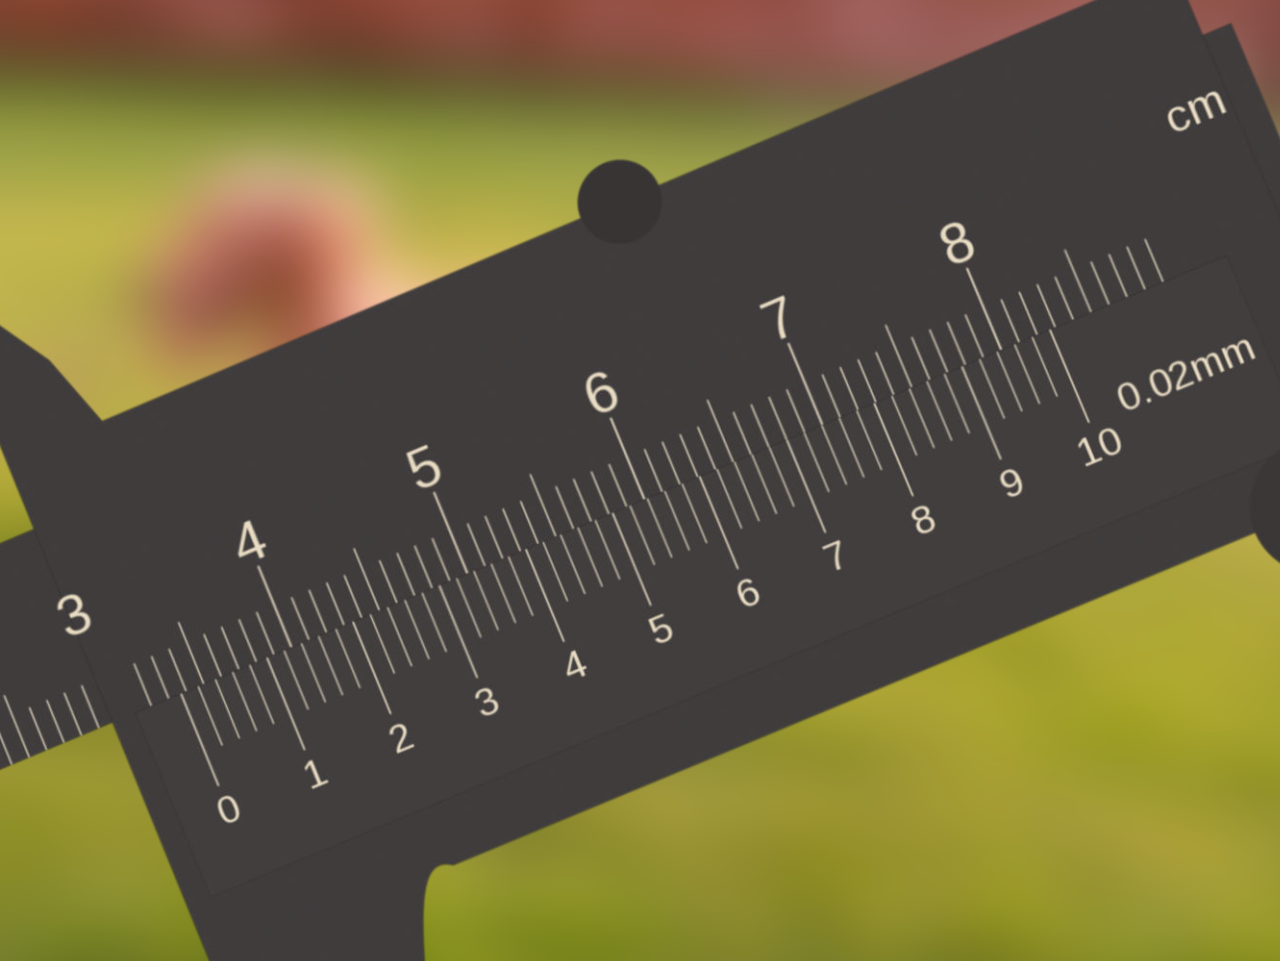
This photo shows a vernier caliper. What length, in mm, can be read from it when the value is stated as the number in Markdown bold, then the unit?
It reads **33.7** mm
